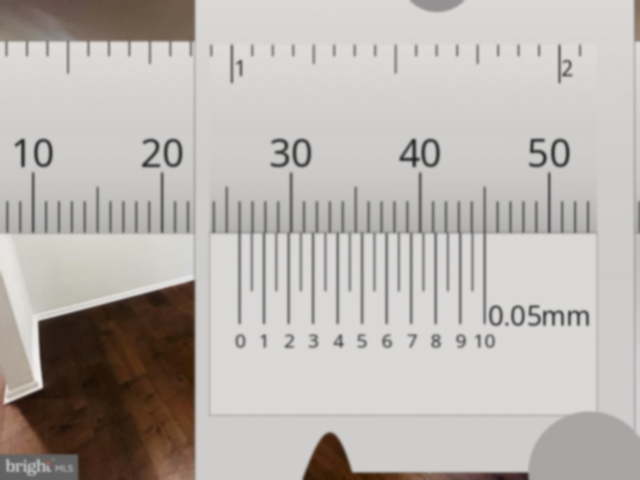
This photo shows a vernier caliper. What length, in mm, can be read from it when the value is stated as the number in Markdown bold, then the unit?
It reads **26.0** mm
